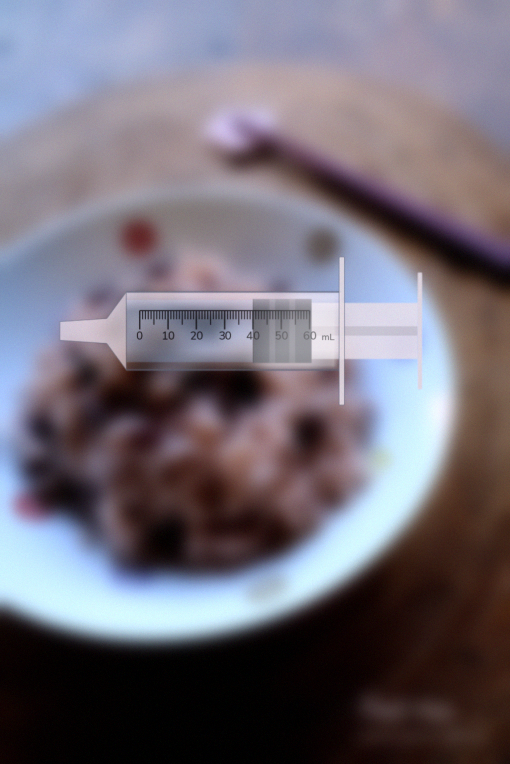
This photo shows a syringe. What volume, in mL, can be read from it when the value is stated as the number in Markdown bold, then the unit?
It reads **40** mL
